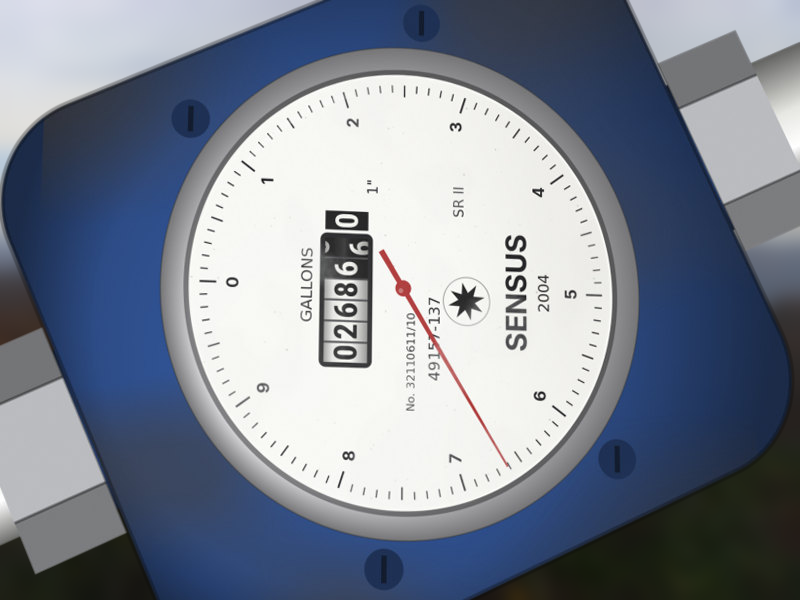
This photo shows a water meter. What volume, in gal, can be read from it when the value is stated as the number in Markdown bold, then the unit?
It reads **268656.6** gal
